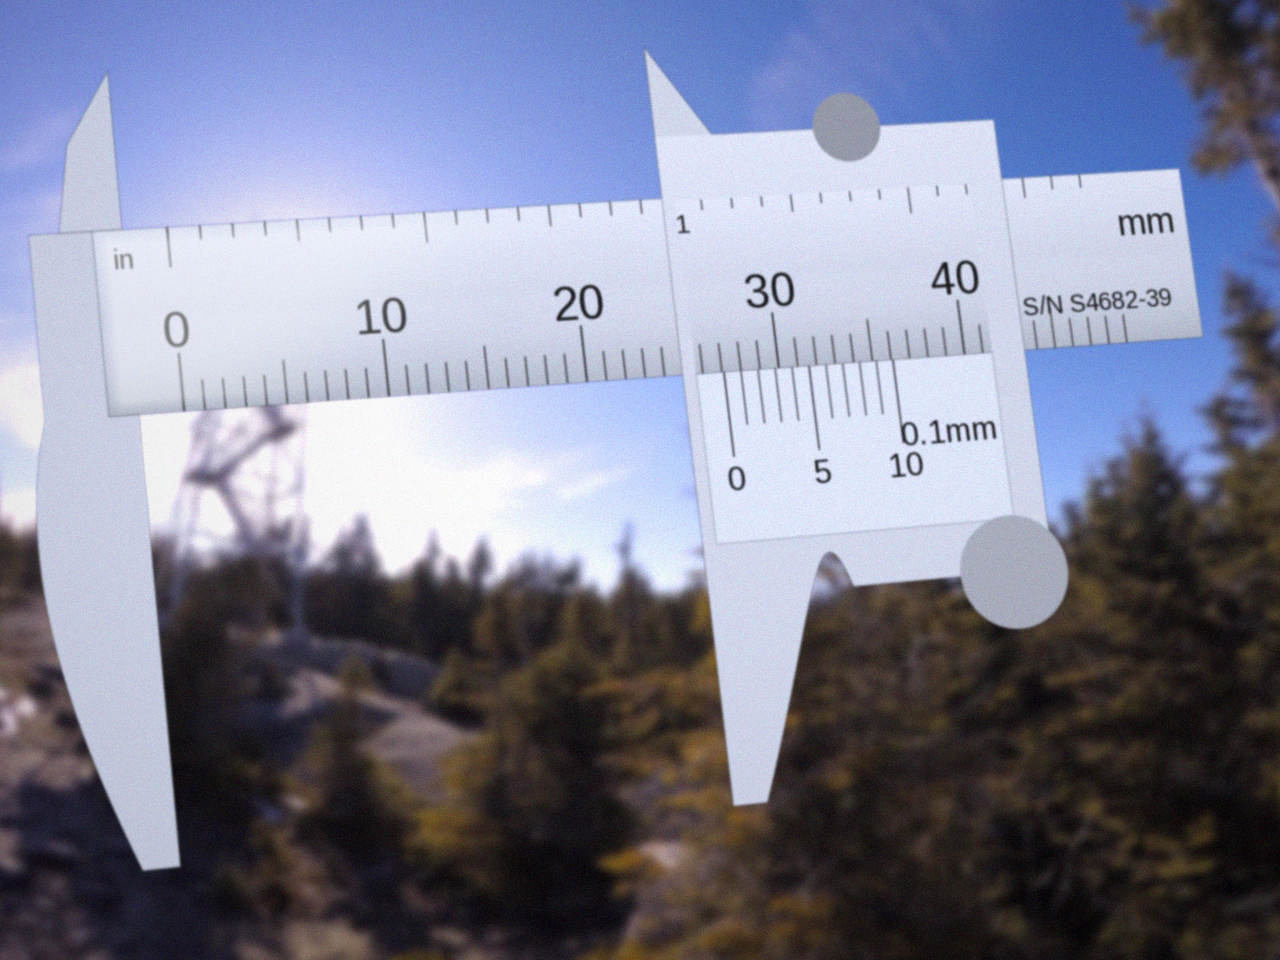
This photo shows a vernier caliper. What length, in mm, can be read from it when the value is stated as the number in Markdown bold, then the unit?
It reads **27.1** mm
